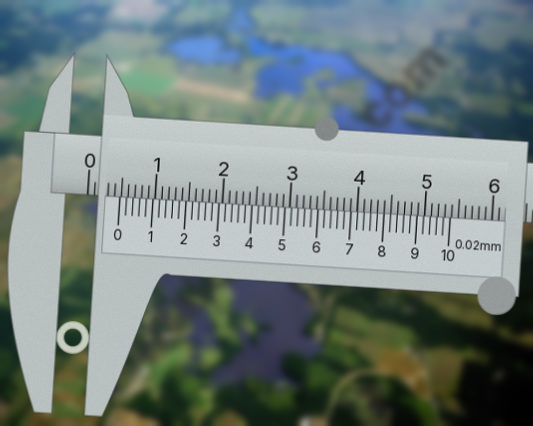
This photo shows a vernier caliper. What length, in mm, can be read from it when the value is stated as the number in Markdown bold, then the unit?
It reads **4.8** mm
